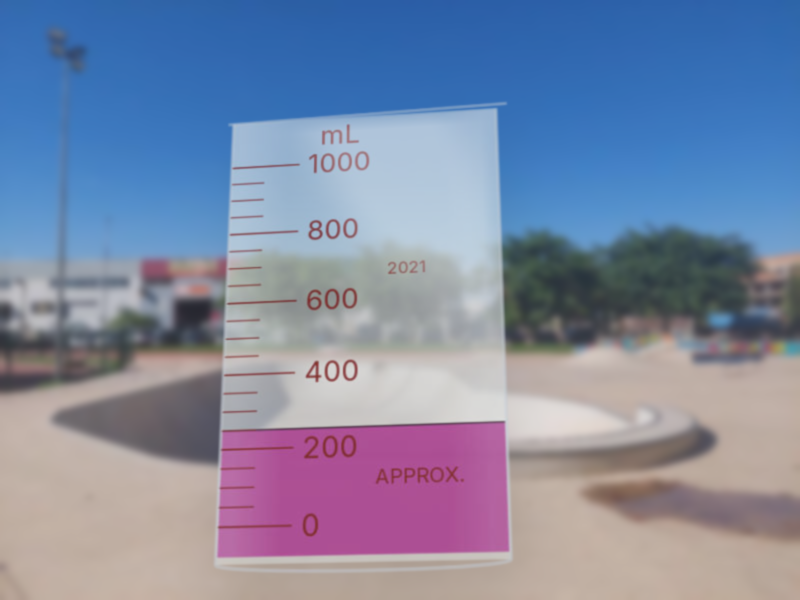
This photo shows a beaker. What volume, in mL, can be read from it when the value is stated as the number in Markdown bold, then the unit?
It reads **250** mL
